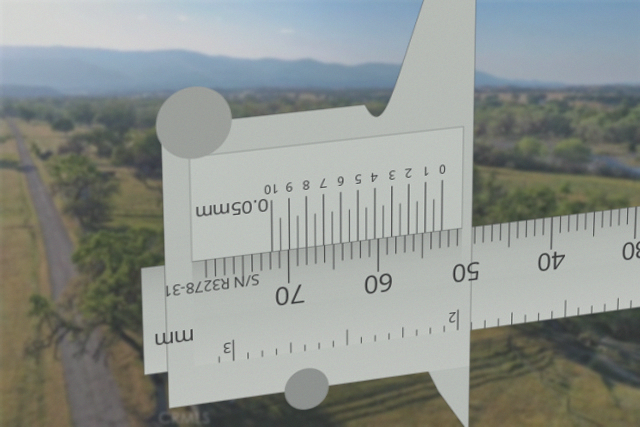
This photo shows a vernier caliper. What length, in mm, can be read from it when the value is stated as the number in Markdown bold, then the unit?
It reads **52.8** mm
